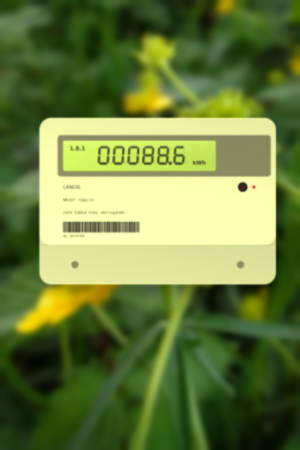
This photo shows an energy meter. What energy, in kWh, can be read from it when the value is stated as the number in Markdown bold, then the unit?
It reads **88.6** kWh
